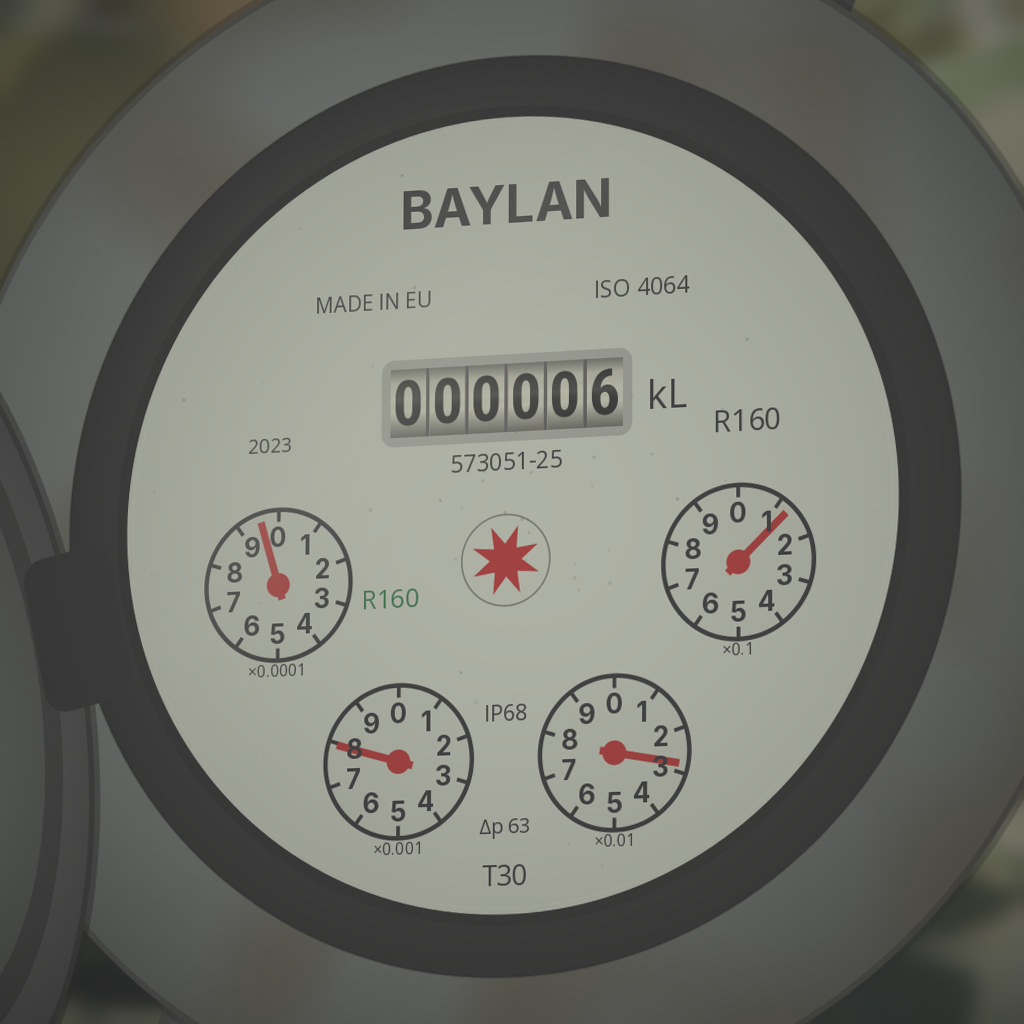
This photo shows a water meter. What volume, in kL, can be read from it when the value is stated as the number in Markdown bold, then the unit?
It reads **6.1279** kL
